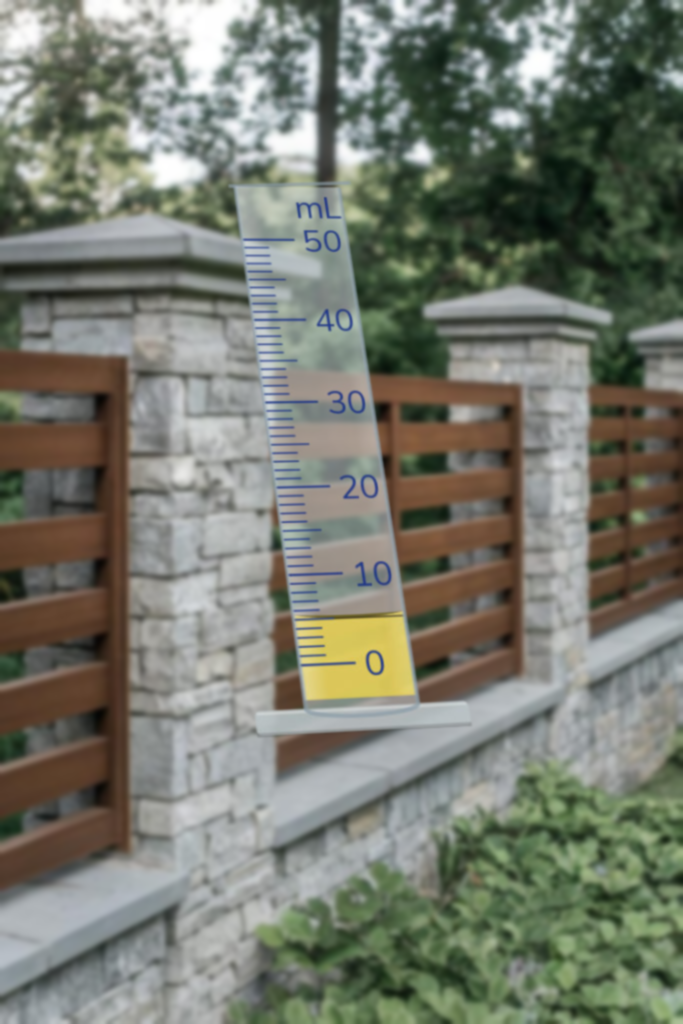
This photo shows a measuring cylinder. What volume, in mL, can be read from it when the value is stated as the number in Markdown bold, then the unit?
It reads **5** mL
